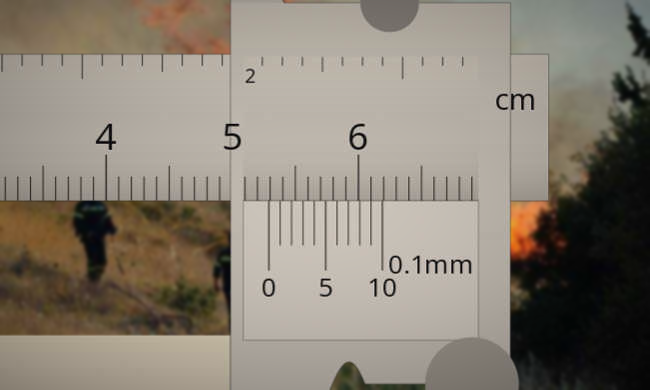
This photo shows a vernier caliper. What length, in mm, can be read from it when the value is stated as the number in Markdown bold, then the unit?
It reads **52.9** mm
